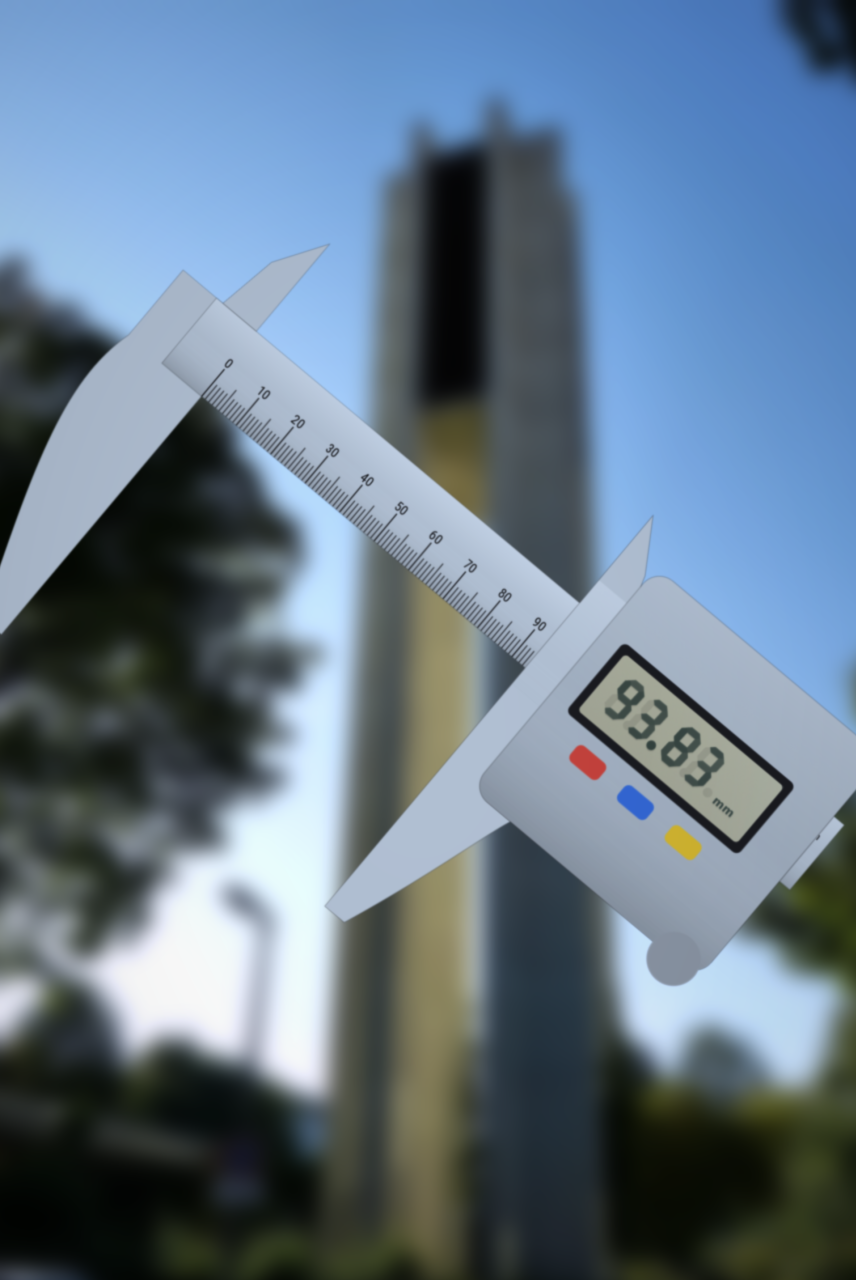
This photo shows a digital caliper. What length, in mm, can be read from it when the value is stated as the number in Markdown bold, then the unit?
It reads **93.83** mm
